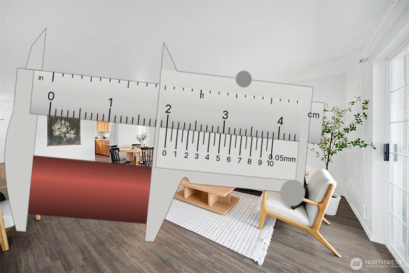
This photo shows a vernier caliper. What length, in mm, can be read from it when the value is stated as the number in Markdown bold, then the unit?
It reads **20.0** mm
